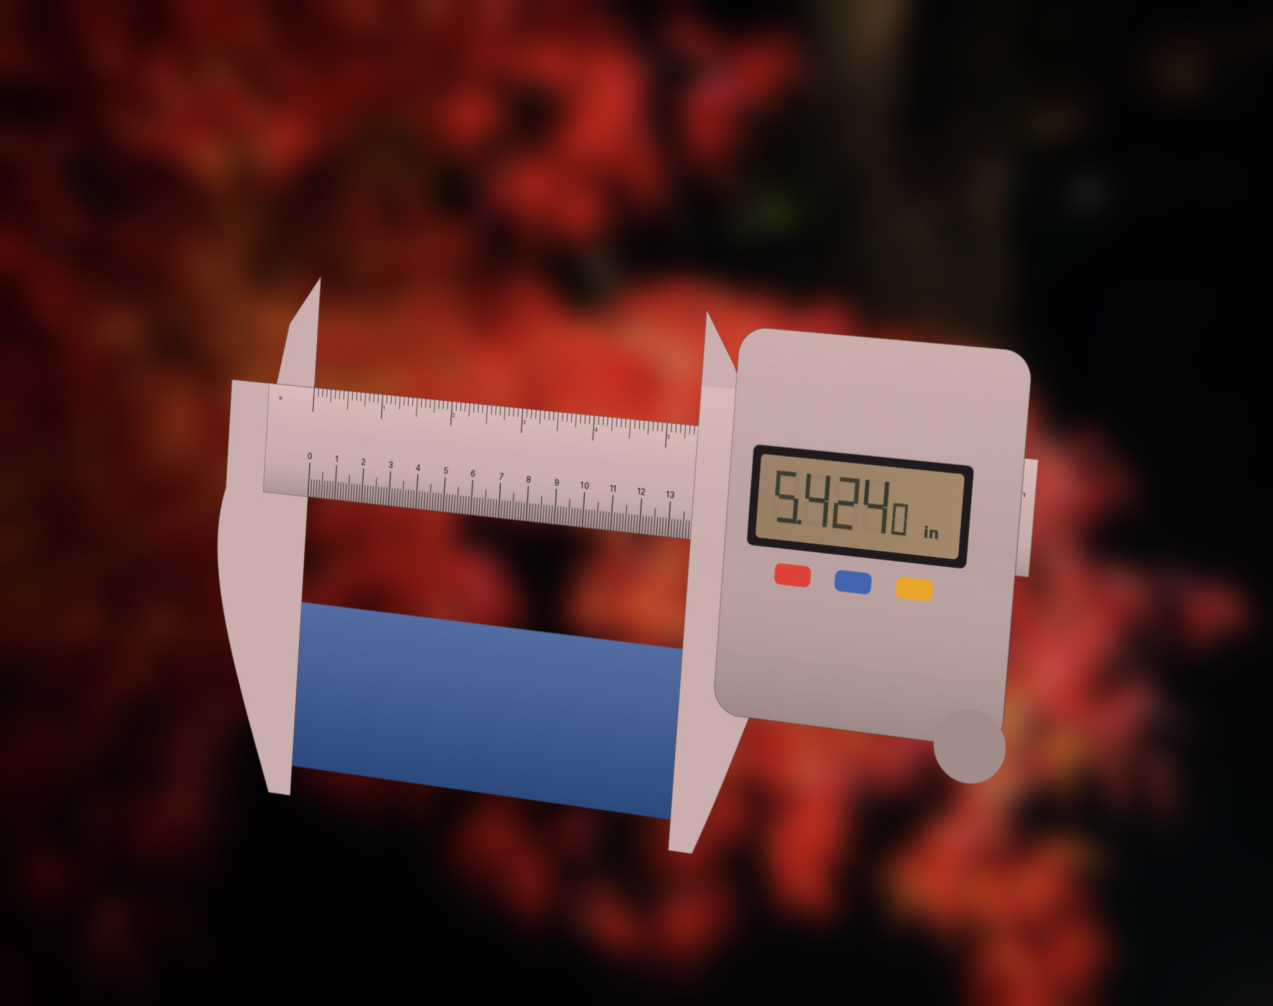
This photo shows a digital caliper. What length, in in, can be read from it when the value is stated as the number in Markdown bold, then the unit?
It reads **5.4240** in
